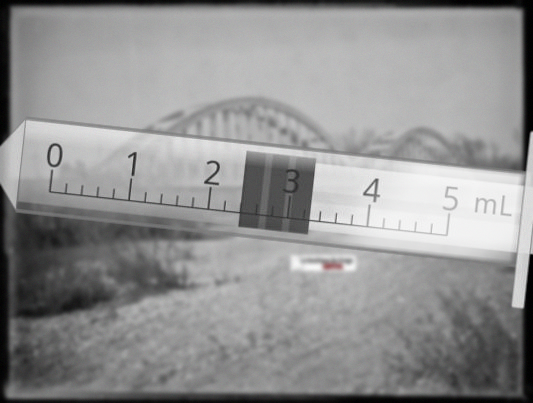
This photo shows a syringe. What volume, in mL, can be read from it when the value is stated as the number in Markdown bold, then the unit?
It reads **2.4** mL
